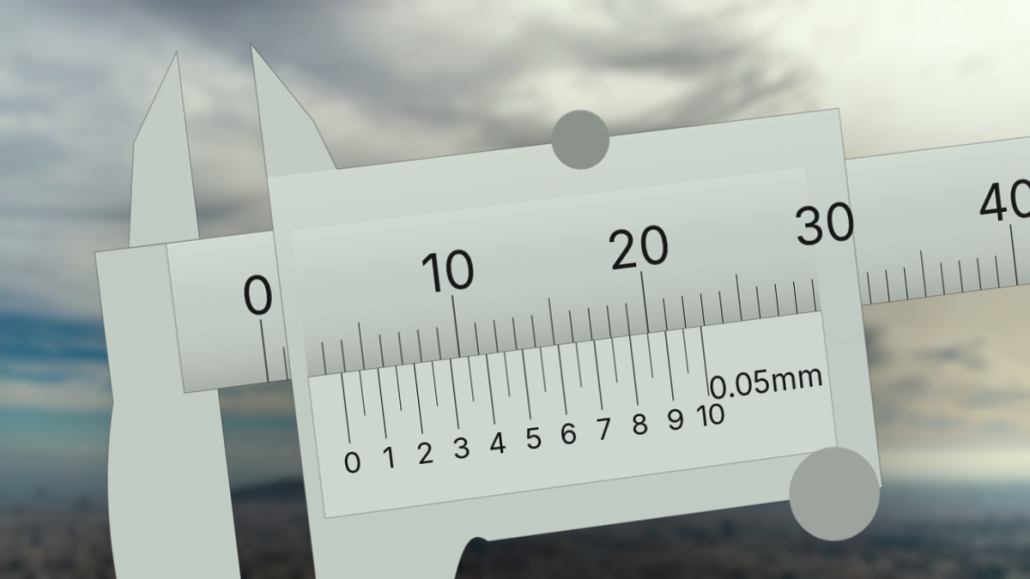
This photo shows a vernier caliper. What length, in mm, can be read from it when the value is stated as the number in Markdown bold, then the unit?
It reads **3.8** mm
